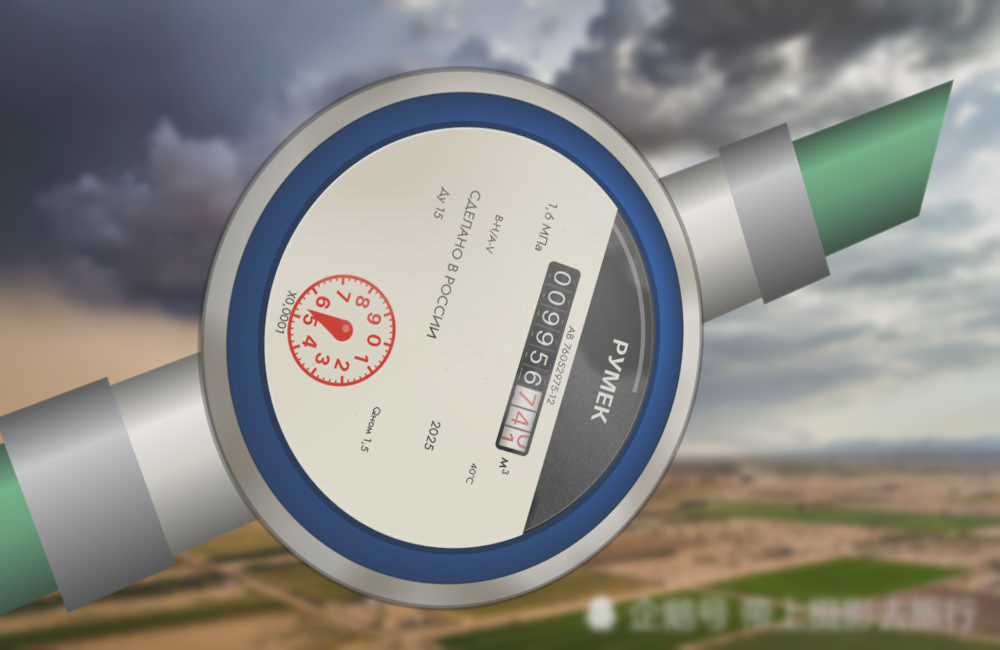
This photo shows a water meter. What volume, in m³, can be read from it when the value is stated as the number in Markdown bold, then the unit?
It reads **9956.7405** m³
